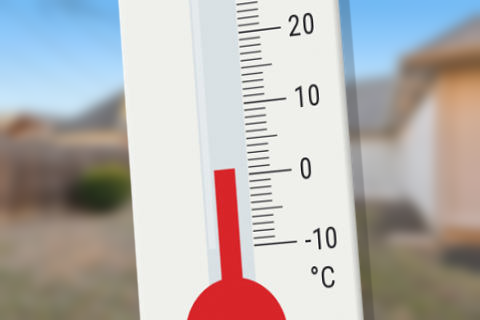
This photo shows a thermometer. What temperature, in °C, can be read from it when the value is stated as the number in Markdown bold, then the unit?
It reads **1** °C
